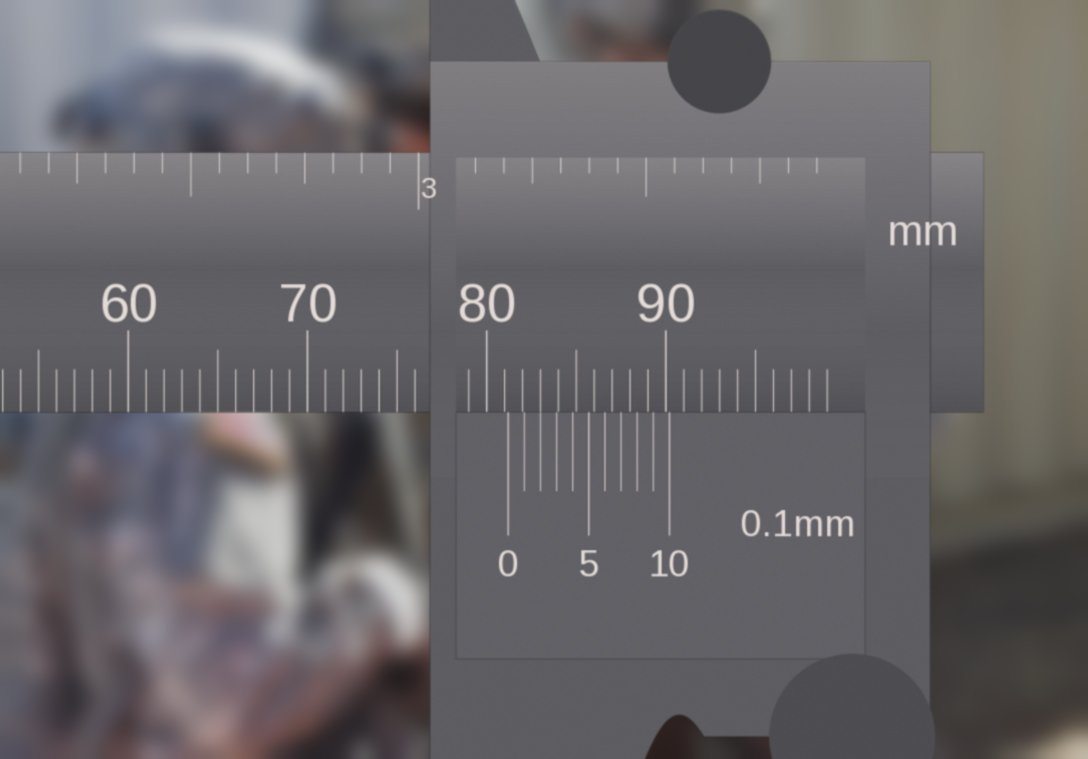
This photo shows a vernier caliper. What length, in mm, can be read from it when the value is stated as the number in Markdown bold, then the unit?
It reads **81.2** mm
